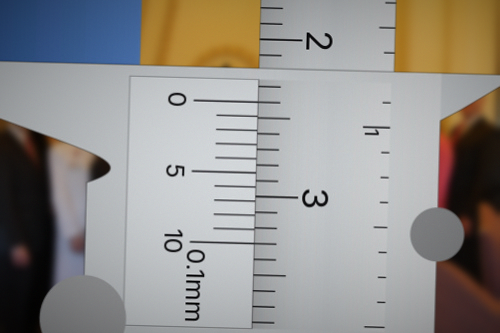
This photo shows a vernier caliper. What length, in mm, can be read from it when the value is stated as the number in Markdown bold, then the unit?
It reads **24.0** mm
